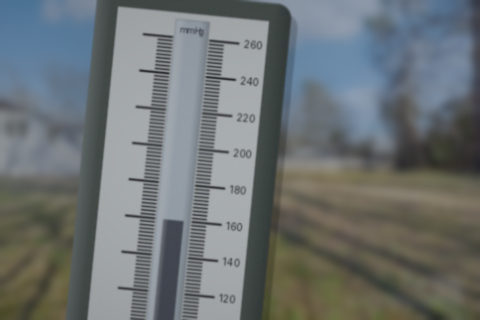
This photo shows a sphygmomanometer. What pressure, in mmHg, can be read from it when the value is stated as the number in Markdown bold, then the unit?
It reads **160** mmHg
